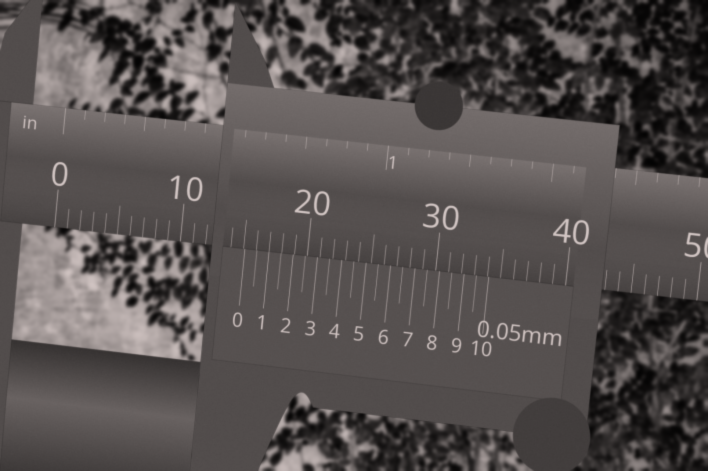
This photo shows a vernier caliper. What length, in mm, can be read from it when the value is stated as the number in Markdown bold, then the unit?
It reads **15.1** mm
